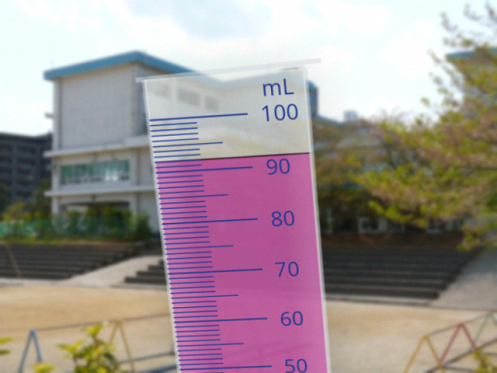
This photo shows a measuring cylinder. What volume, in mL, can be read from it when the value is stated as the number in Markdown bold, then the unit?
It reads **92** mL
